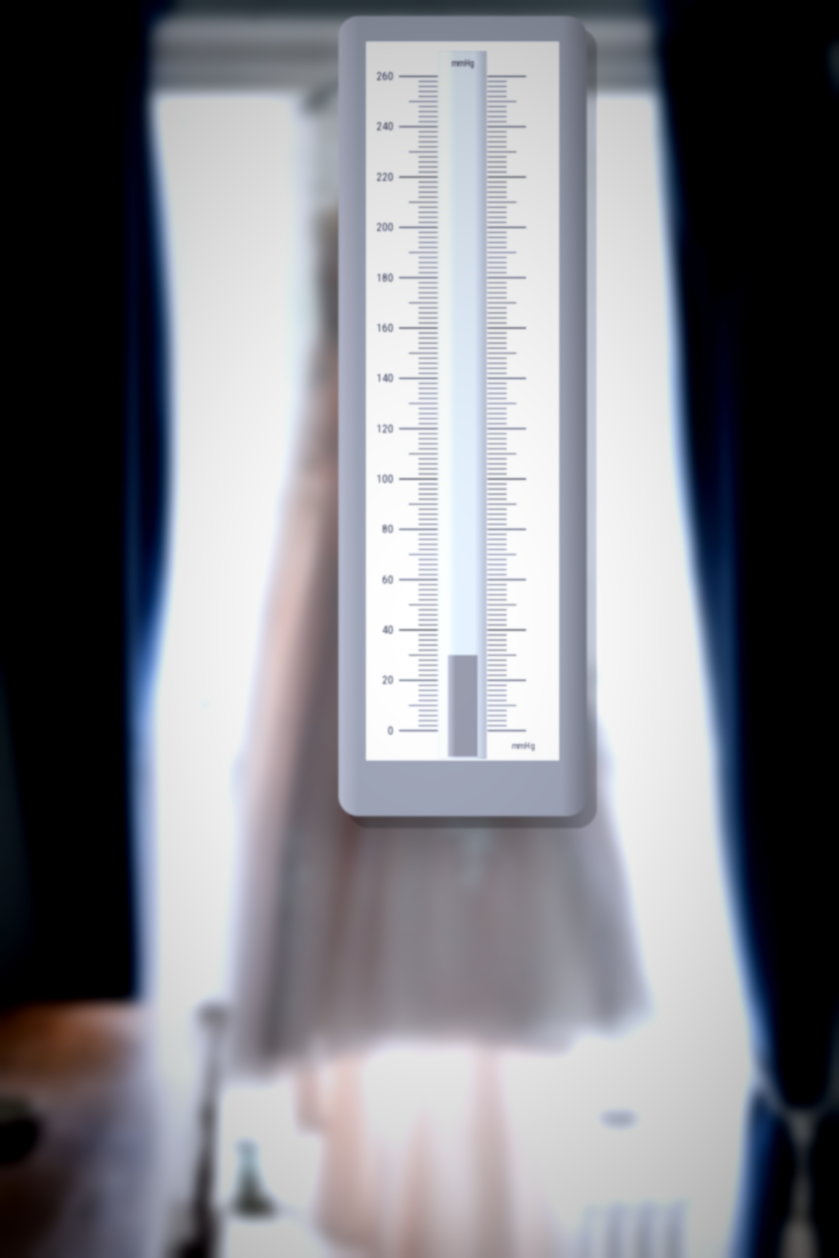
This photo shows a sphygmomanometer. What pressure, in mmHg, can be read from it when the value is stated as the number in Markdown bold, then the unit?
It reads **30** mmHg
